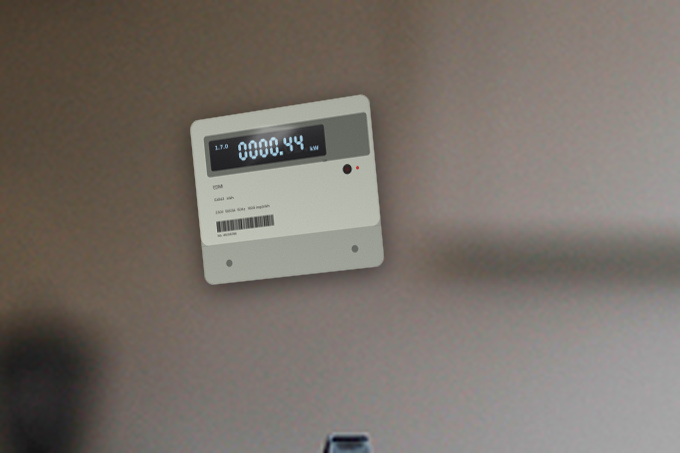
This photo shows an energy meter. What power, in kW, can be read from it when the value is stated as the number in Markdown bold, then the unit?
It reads **0.44** kW
